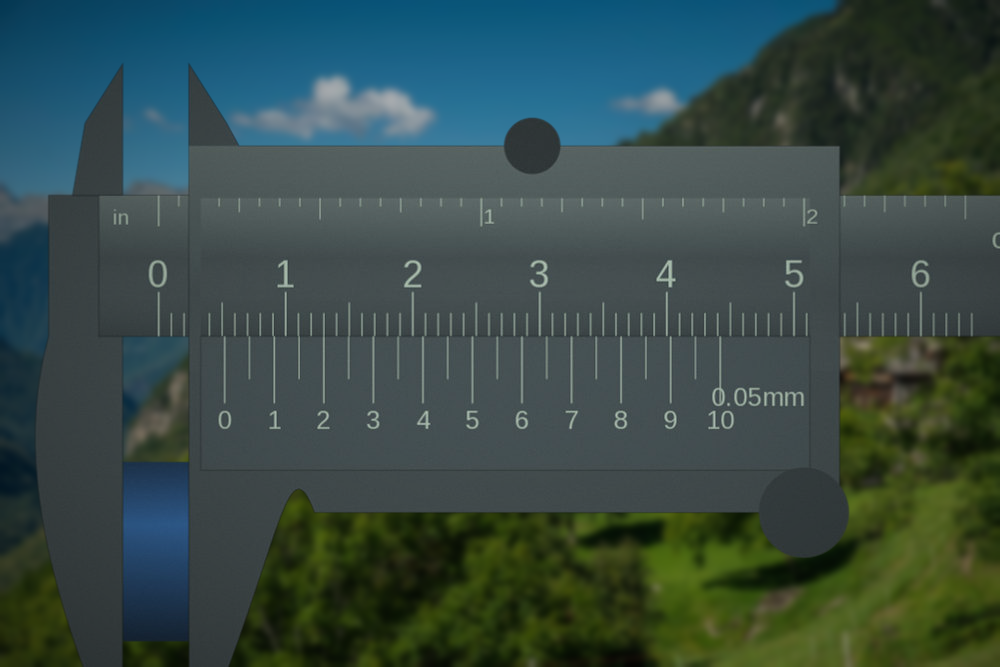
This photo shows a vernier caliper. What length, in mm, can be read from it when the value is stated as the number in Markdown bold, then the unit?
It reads **5.2** mm
